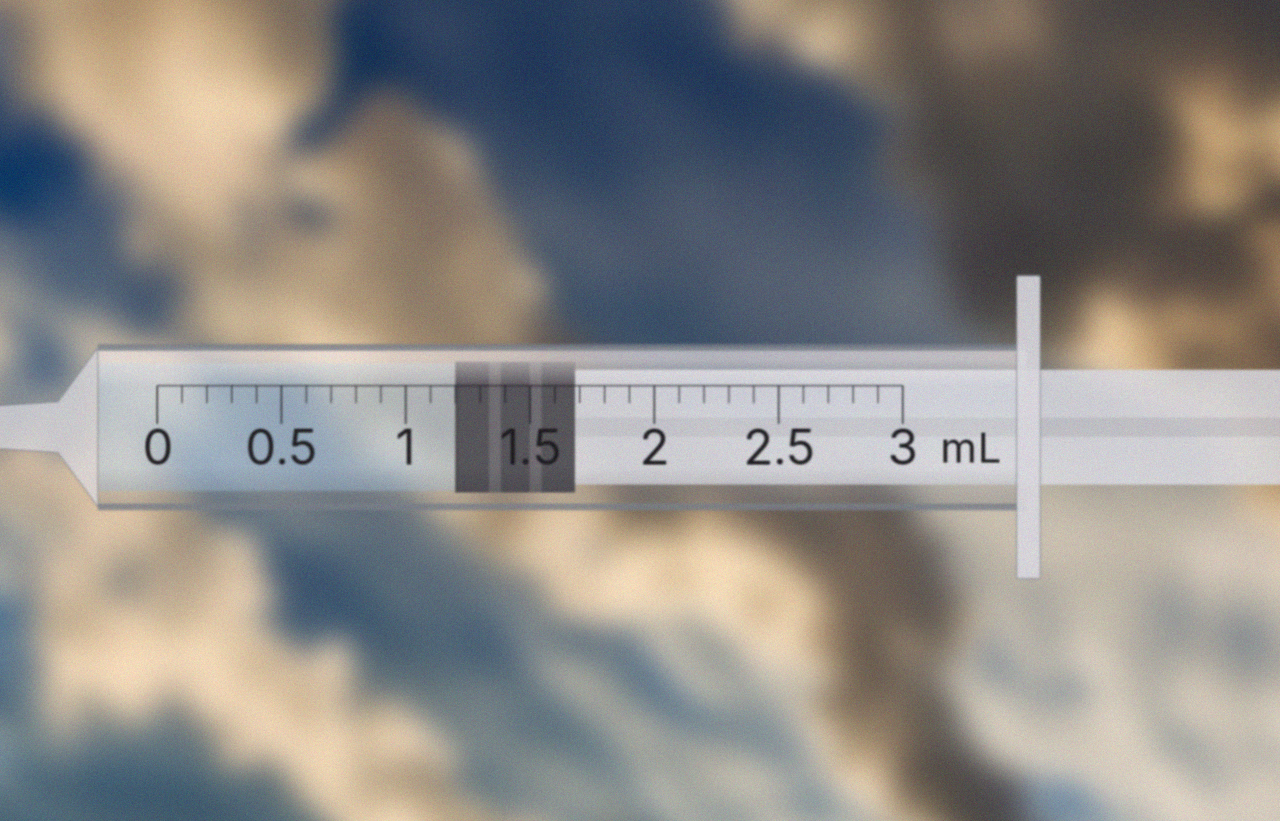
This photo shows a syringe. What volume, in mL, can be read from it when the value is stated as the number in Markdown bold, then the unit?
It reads **1.2** mL
